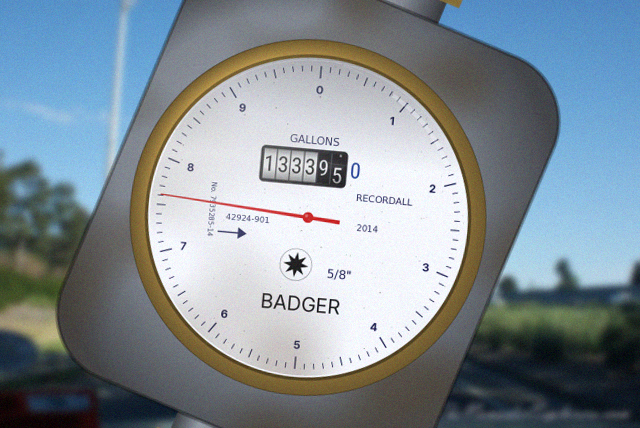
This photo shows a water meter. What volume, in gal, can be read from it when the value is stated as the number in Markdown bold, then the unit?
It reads **1333947.6** gal
